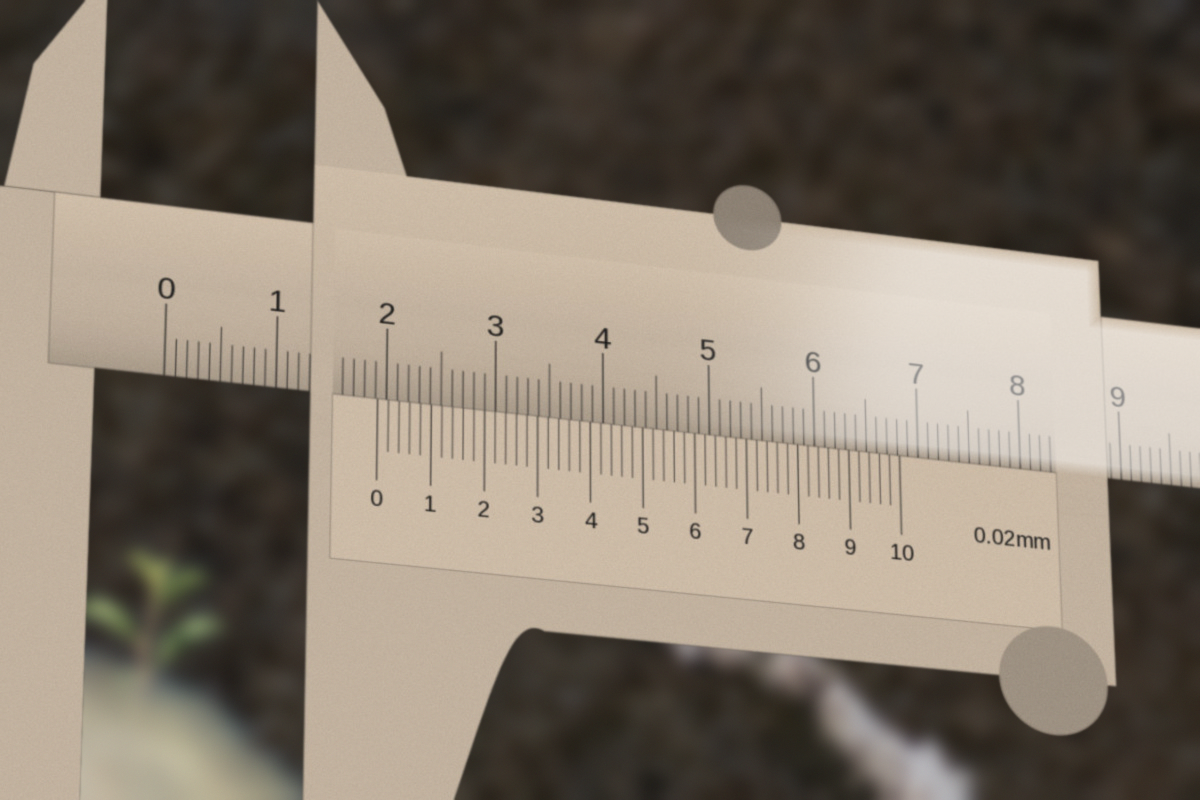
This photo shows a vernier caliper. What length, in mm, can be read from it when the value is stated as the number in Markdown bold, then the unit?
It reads **19.2** mm
